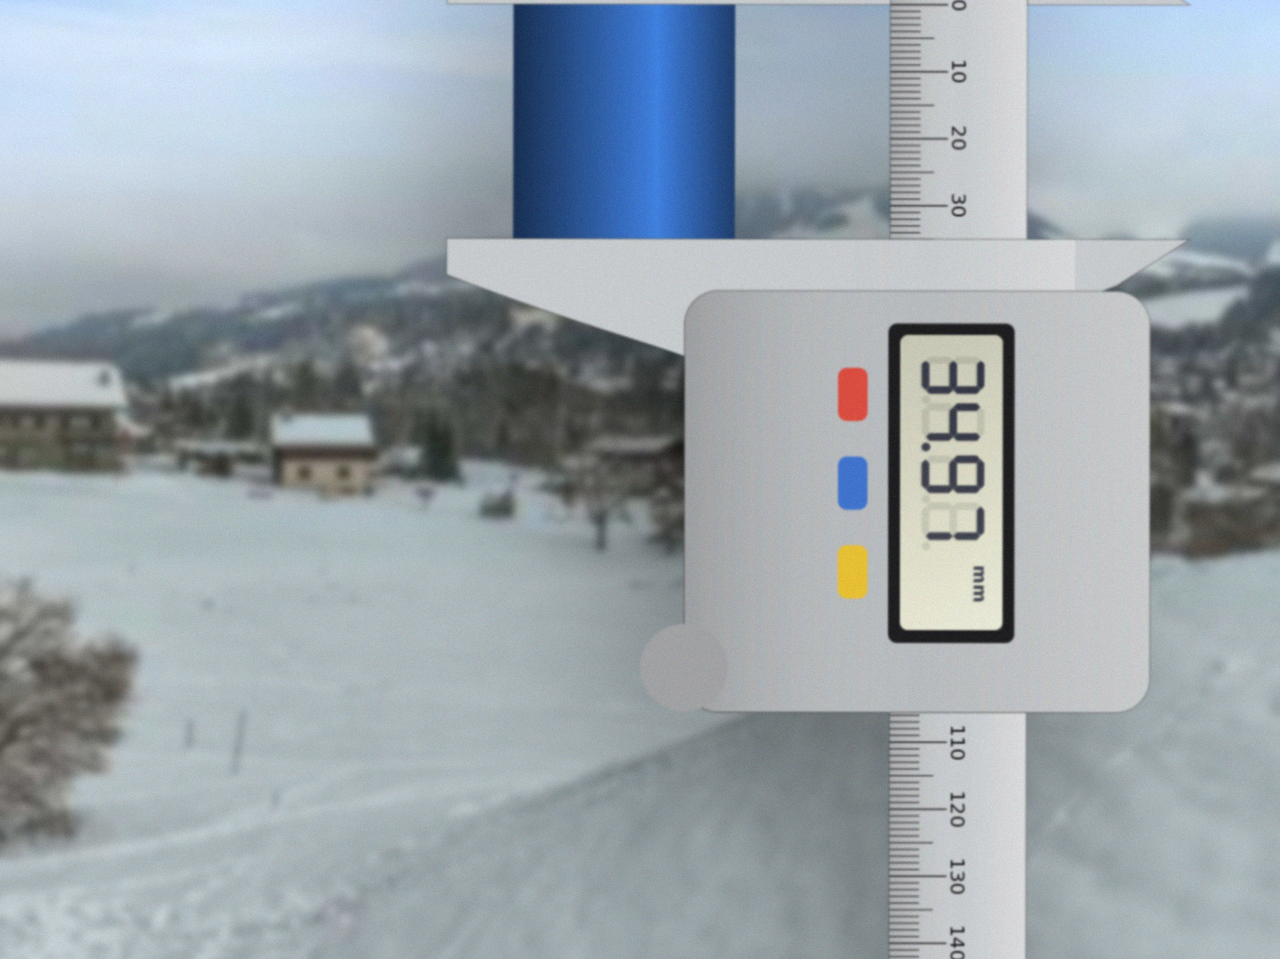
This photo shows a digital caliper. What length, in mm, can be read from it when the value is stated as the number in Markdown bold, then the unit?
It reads **34.97** mm
